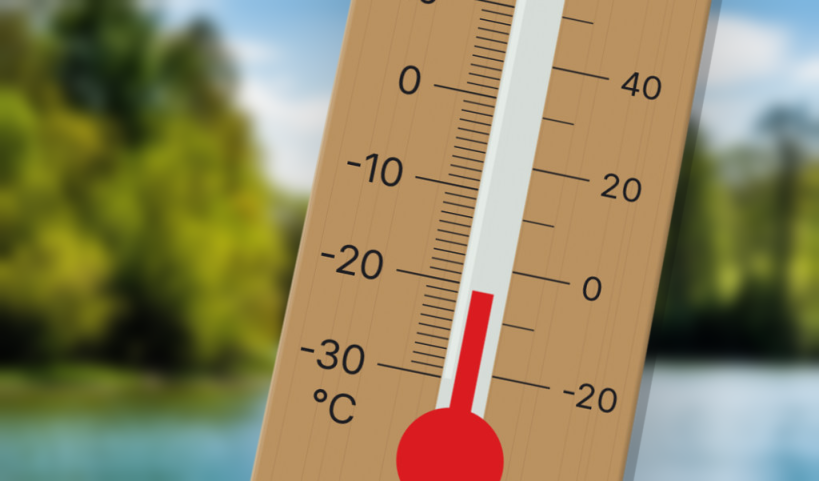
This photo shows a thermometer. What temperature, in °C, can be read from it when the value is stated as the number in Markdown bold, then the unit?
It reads **-20.5** °C
